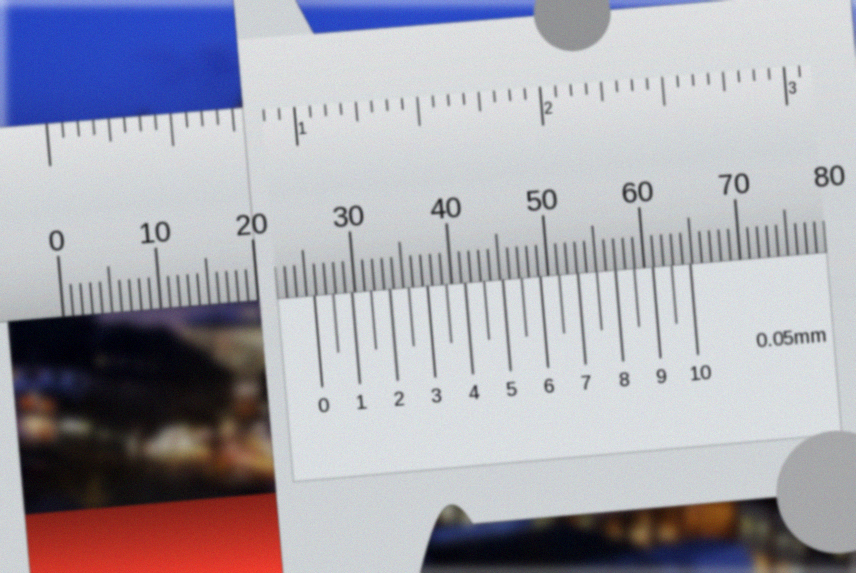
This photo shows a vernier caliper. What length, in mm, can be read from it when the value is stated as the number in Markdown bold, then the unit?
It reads **25.8** mm
